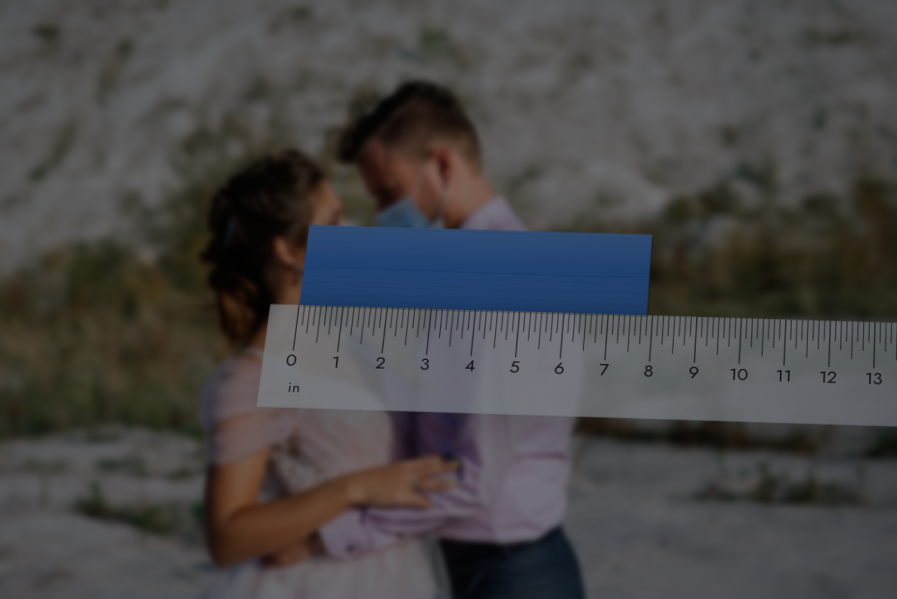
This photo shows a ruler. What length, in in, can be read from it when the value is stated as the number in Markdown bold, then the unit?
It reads **7.875** in
